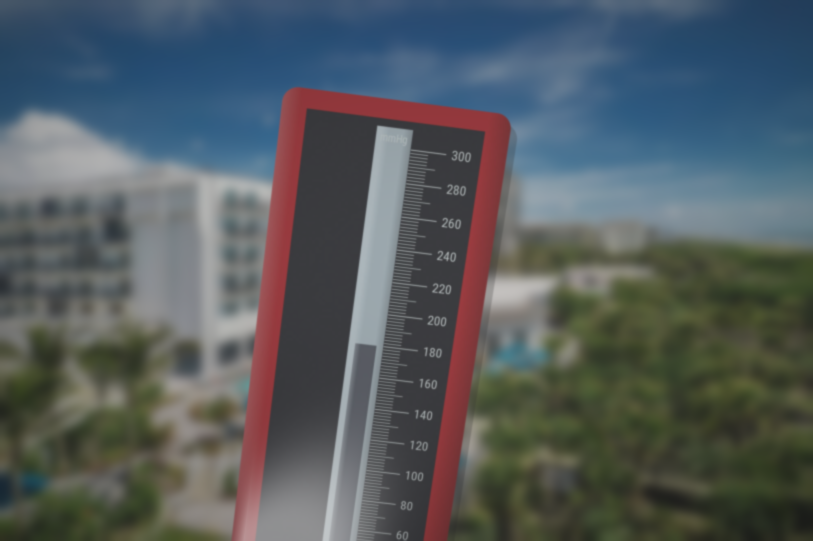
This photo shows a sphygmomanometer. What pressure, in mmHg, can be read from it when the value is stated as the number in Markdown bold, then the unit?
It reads **180** mmHg
